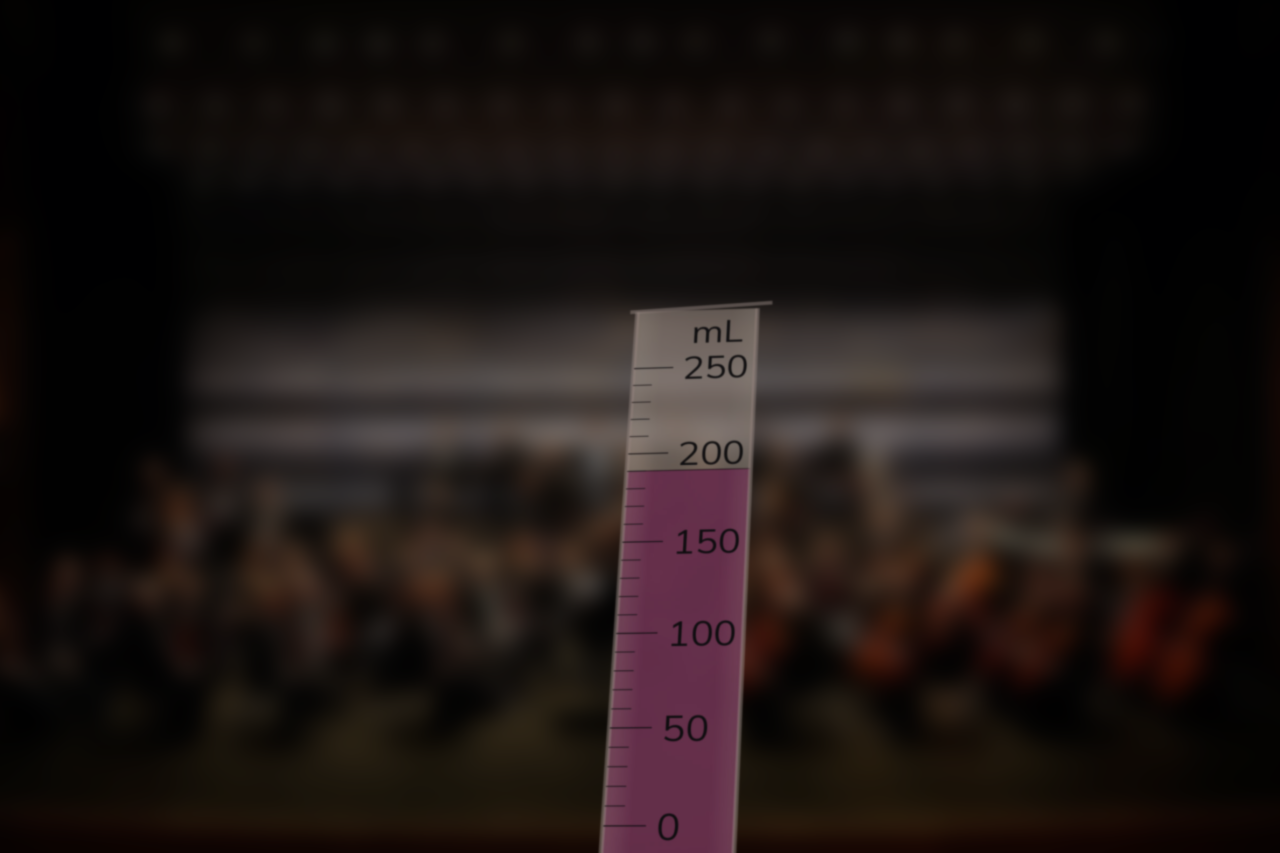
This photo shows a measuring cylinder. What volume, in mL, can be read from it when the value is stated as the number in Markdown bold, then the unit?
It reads **190** mL
